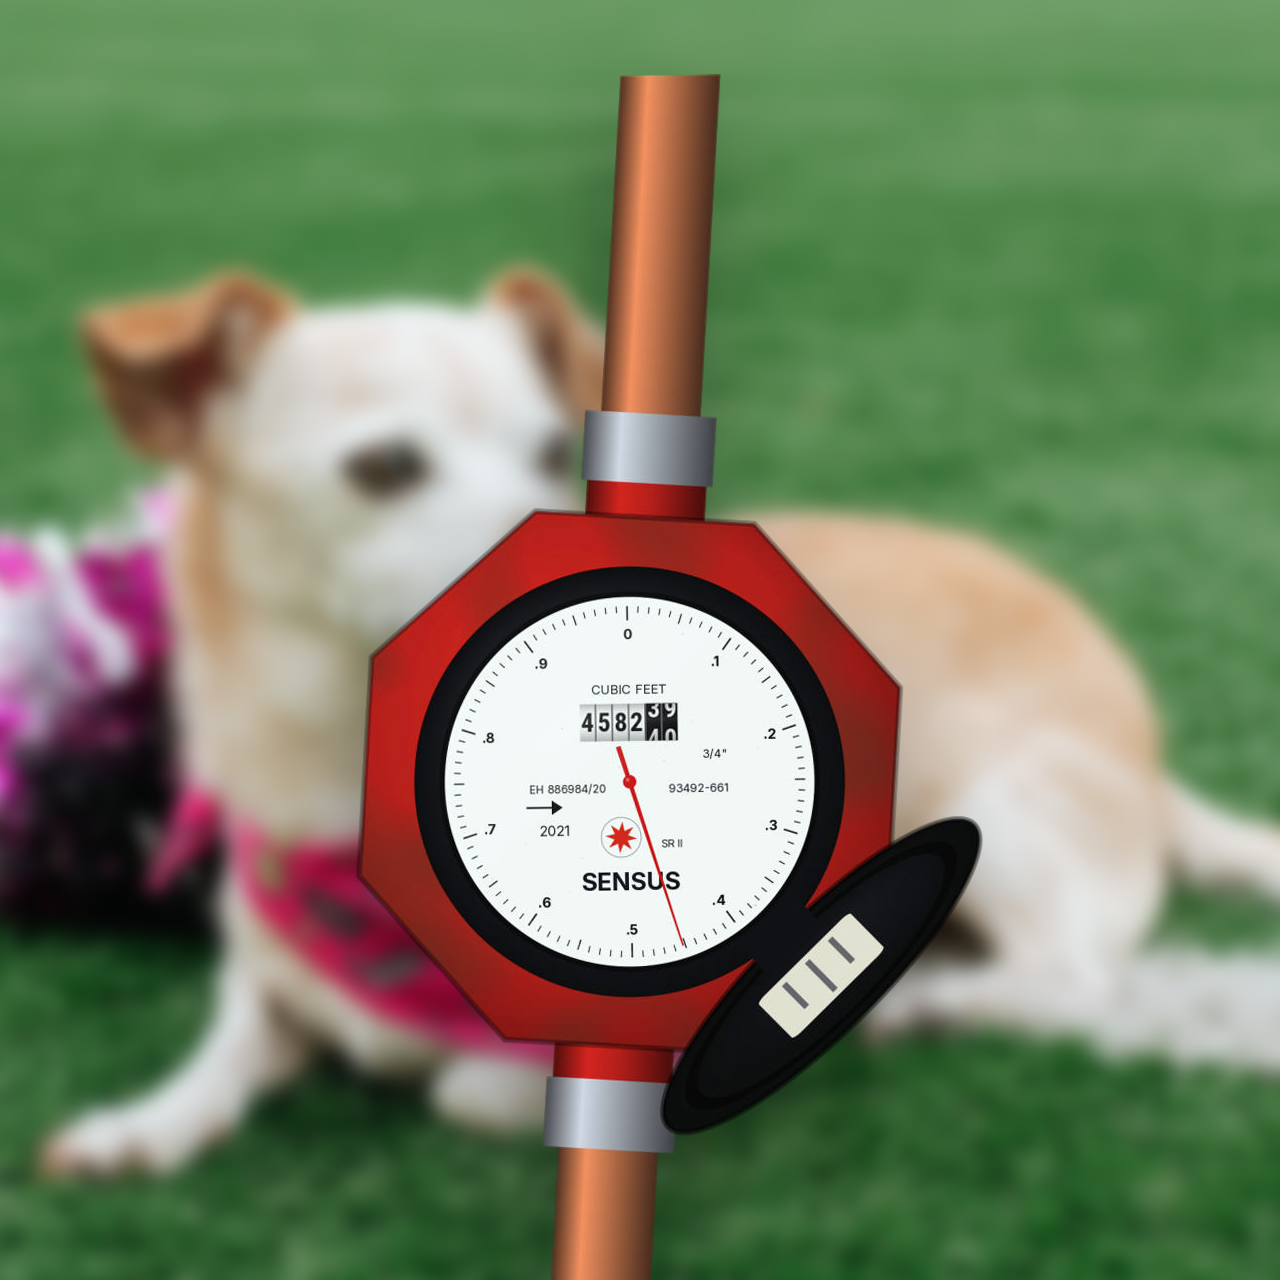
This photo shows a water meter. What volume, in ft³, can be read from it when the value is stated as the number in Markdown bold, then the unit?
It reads **458239.45** ft³
